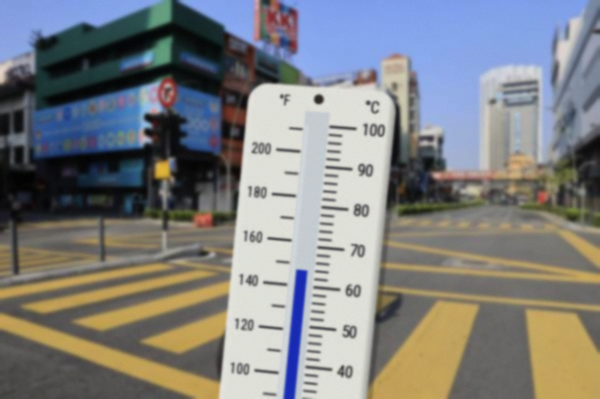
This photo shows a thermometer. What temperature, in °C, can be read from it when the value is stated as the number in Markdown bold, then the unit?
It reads **64** °C
